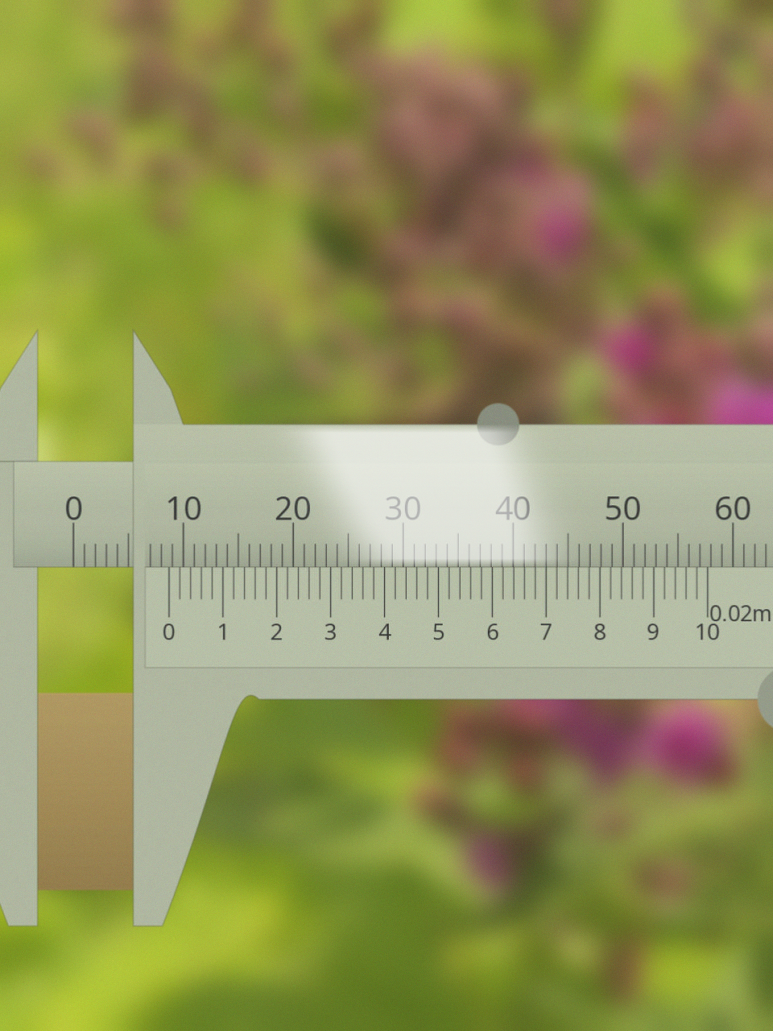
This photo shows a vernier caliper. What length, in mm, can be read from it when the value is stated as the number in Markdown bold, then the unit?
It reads **8.7** mm
